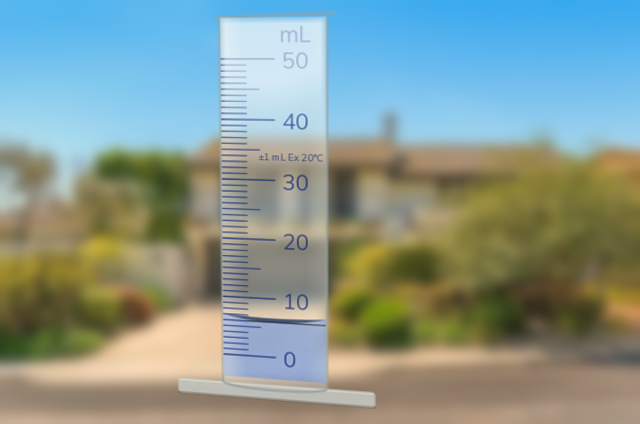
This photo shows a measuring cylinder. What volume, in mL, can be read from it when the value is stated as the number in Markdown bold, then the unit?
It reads **6** mL
